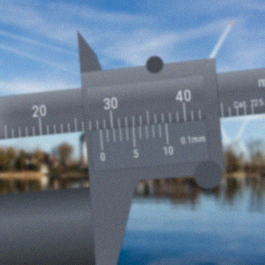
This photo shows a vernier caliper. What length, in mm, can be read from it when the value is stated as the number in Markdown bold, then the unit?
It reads **28.4** mm
